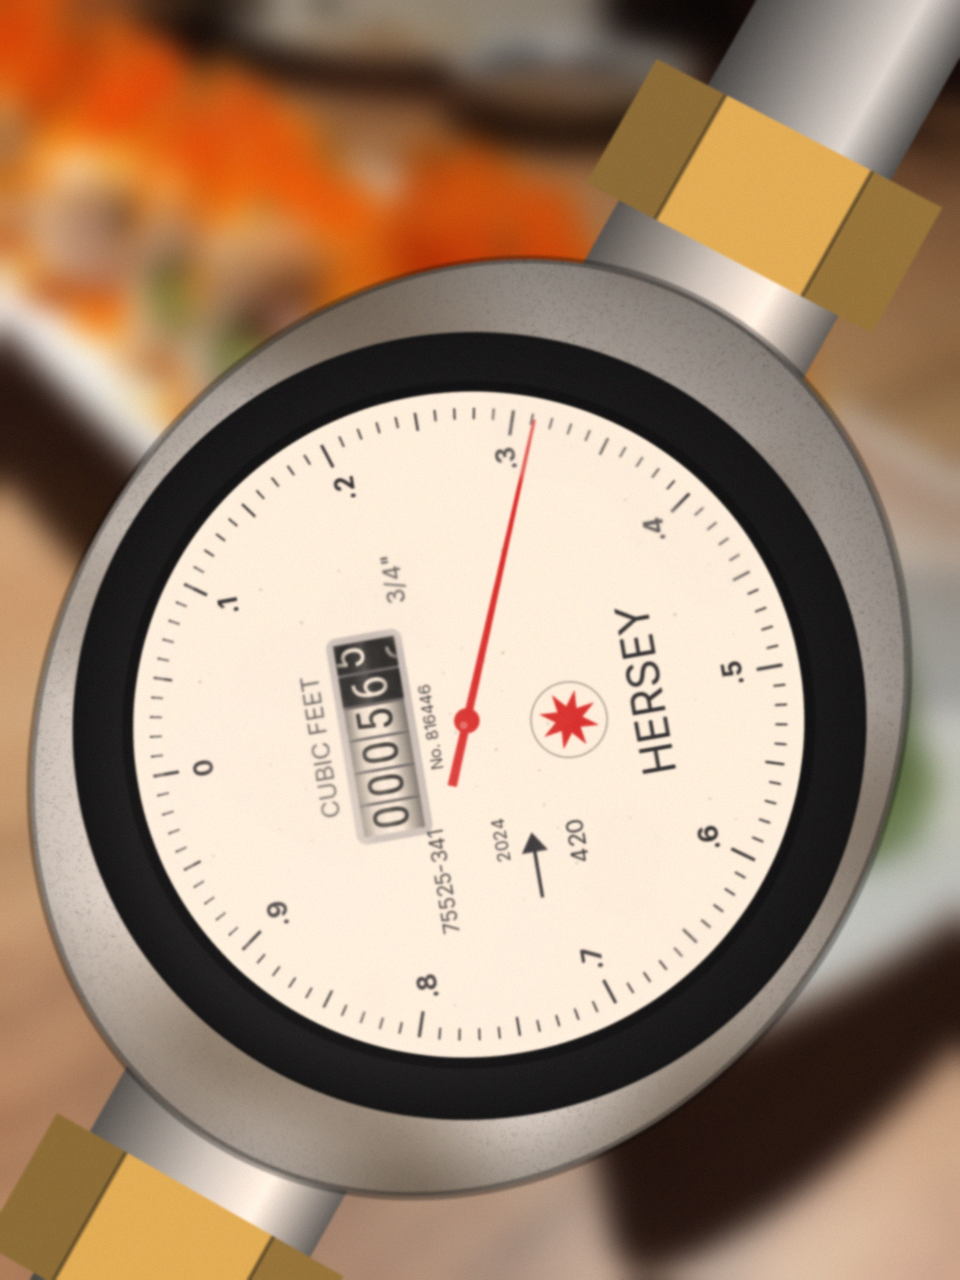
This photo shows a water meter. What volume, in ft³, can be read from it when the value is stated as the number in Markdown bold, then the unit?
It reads **565.31** ft³
